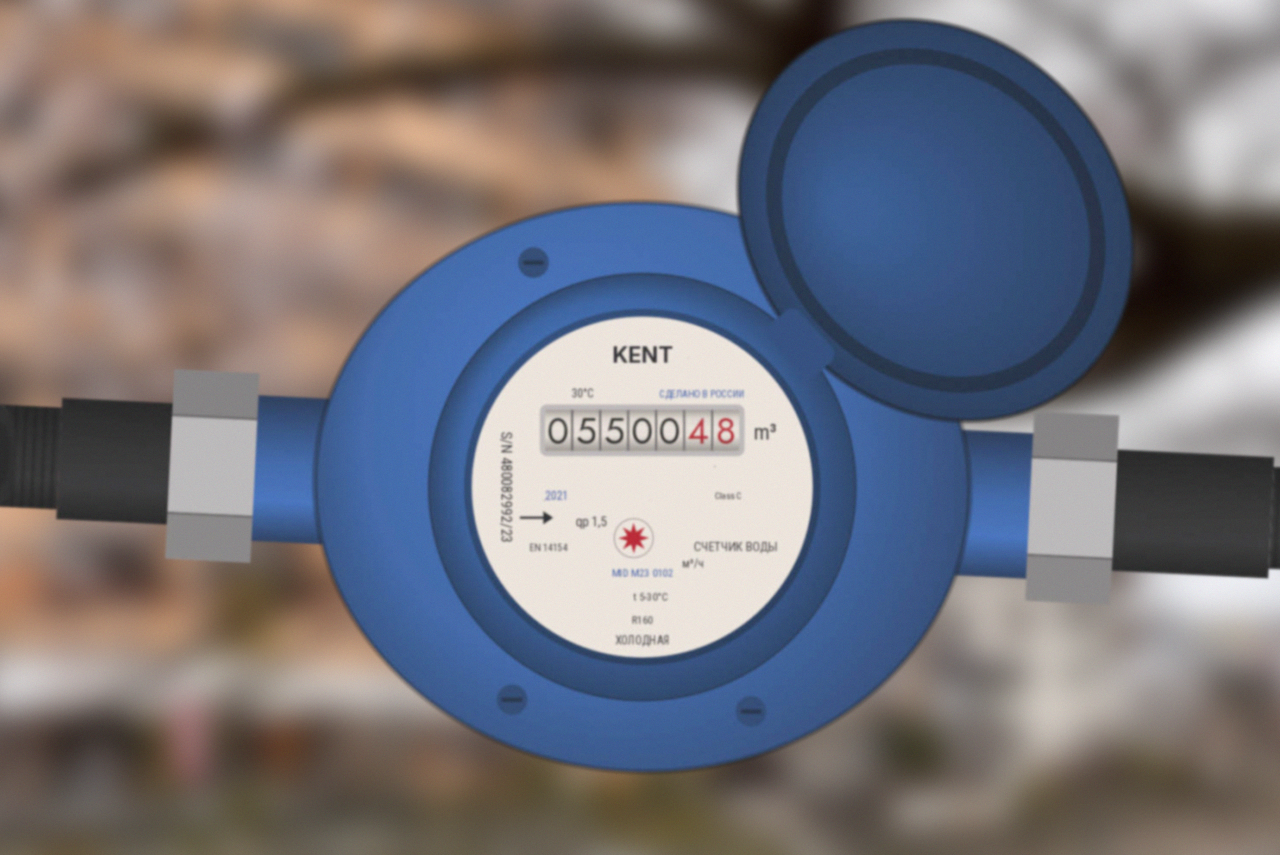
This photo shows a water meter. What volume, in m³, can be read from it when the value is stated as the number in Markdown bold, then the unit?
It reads **5500.48** m³
